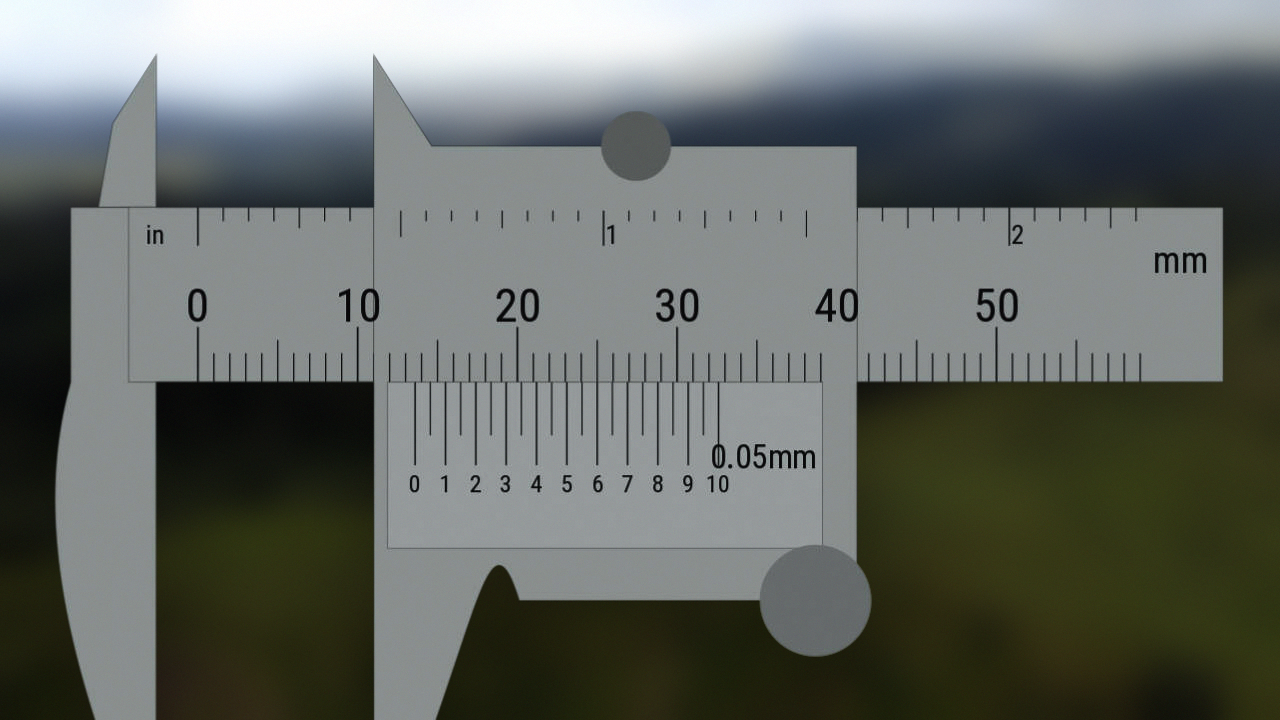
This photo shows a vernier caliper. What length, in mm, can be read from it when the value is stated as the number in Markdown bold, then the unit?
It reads **13.6** mm
